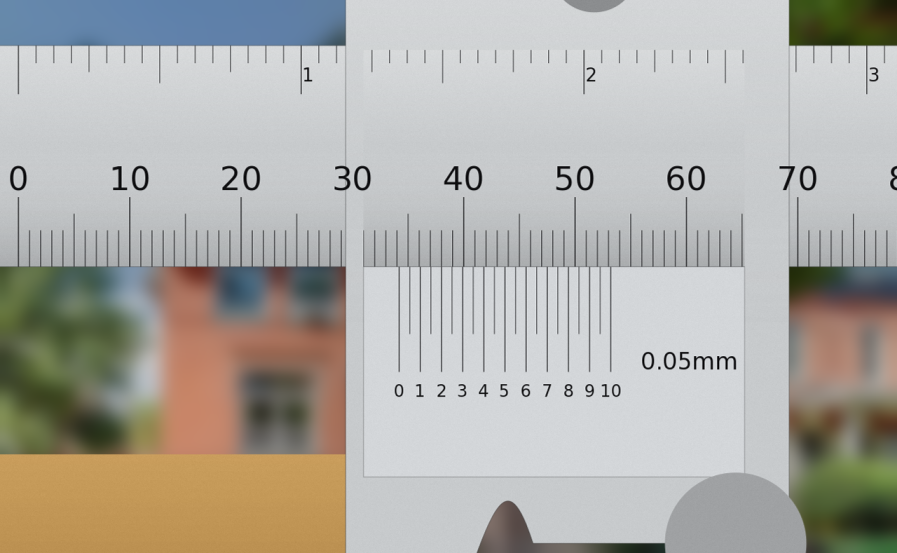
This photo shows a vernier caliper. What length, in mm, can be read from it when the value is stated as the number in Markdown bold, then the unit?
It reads **34.2** mm
